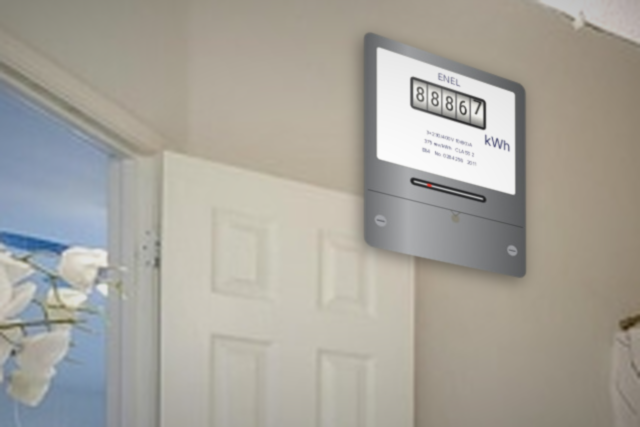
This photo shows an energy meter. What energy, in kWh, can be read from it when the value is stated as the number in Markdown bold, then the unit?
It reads **88867** kWh
